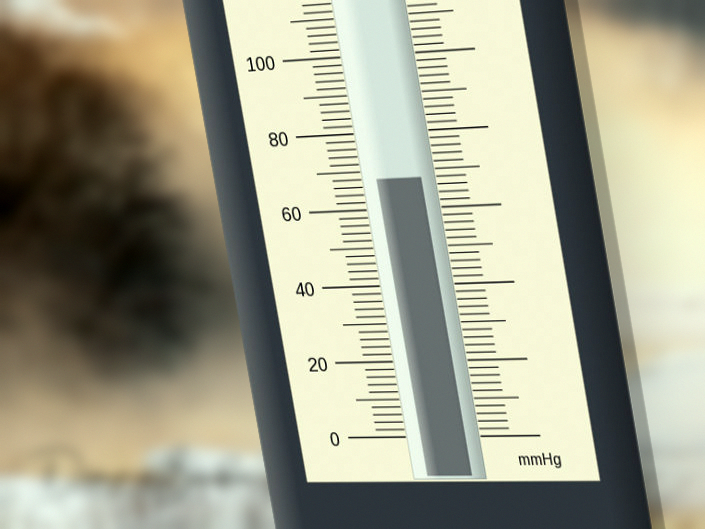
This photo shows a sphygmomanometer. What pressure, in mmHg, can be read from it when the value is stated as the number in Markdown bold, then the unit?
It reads **68** mmHg
